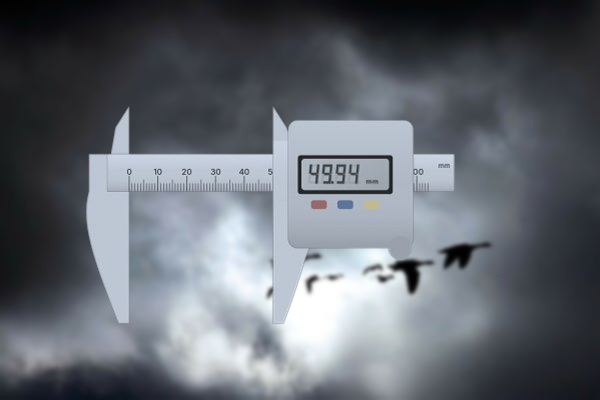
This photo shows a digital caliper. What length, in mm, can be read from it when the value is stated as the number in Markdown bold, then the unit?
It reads **49.94** mm
